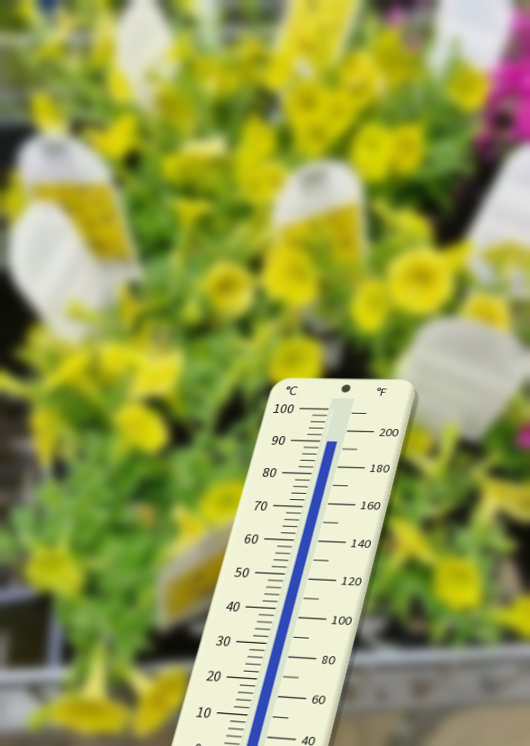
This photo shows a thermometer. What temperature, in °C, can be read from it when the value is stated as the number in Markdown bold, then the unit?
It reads **90** °C
